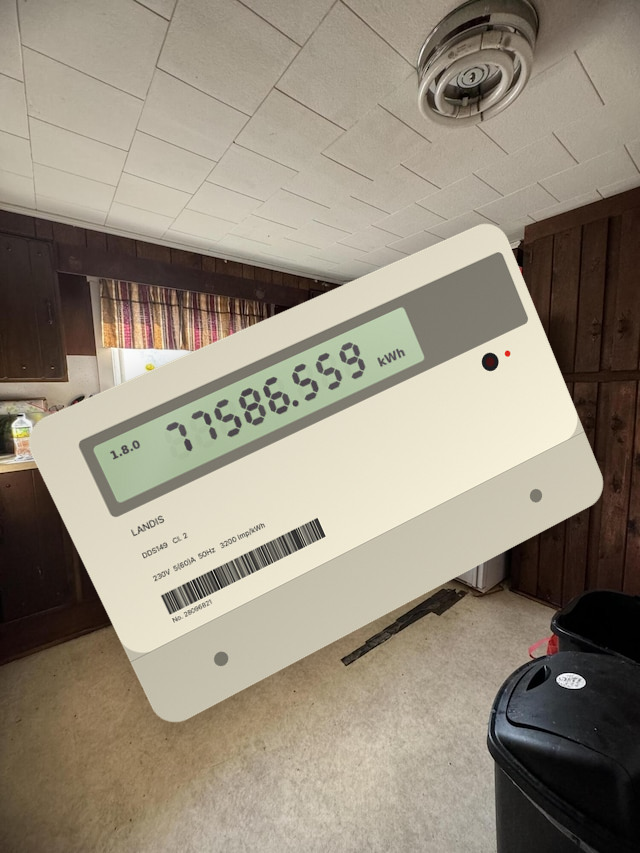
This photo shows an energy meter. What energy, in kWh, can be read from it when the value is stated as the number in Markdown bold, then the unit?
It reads **77586.559** kWh
